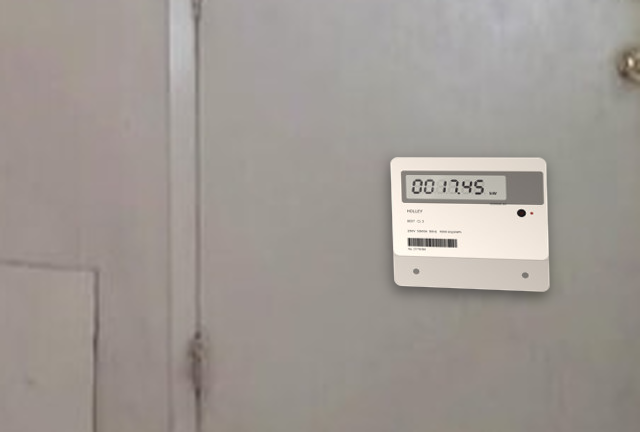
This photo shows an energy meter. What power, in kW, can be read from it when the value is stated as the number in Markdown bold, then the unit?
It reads **17.45** kW
